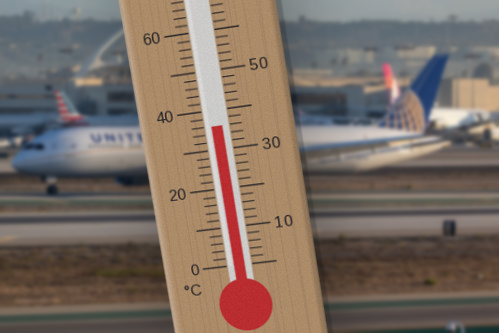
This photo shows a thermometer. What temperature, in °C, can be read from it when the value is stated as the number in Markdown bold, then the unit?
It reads **36** °C
